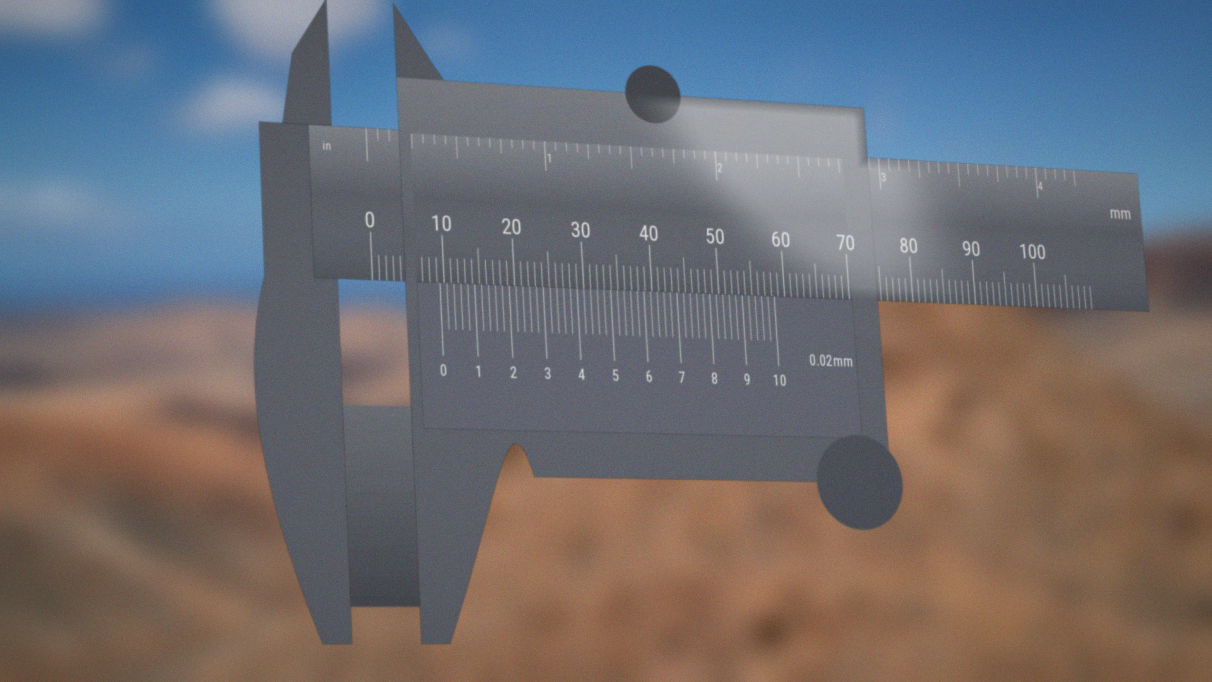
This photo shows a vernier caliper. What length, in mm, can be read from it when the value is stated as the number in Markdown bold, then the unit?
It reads **9.4** mm
